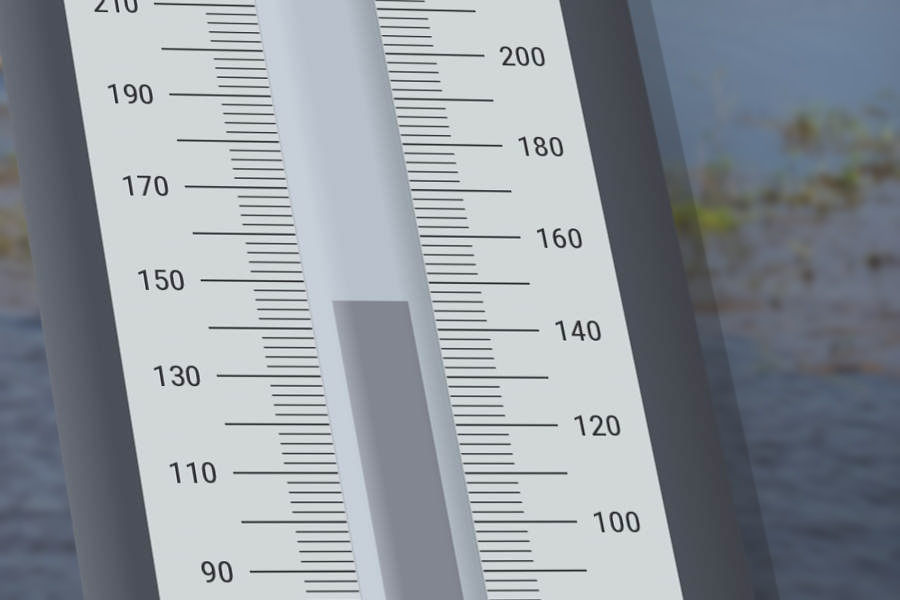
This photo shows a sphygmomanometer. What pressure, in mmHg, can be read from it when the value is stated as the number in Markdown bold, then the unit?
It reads **146** mmHg
